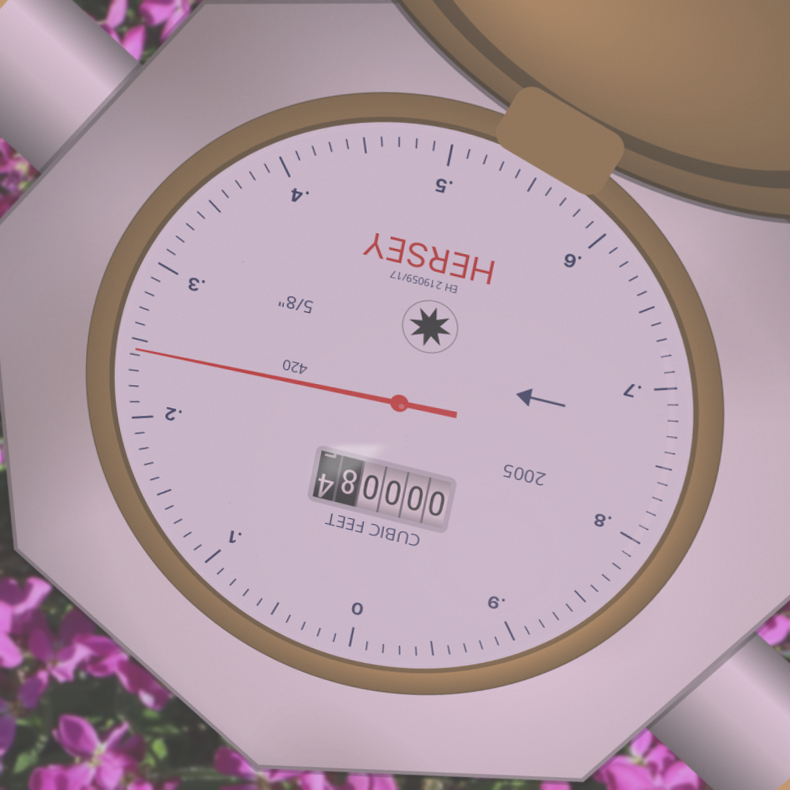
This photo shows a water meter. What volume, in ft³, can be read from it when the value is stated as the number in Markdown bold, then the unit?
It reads **84.24** ft³
